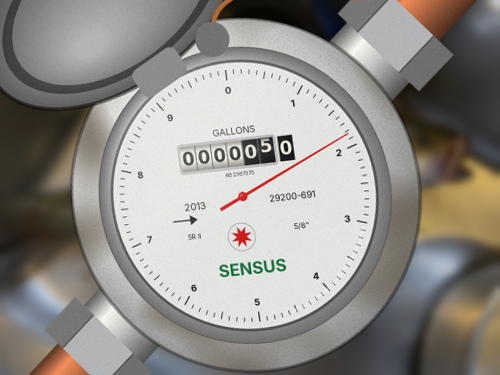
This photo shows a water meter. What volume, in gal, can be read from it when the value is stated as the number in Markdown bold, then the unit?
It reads **51.8** gal
